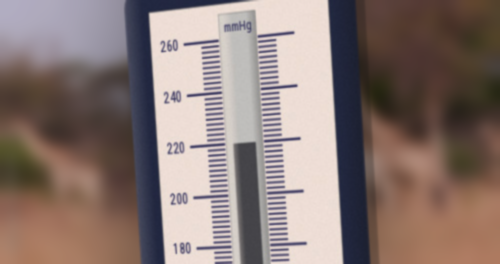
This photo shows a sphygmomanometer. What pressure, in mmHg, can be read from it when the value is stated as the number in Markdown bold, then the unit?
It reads **220** mmHg
